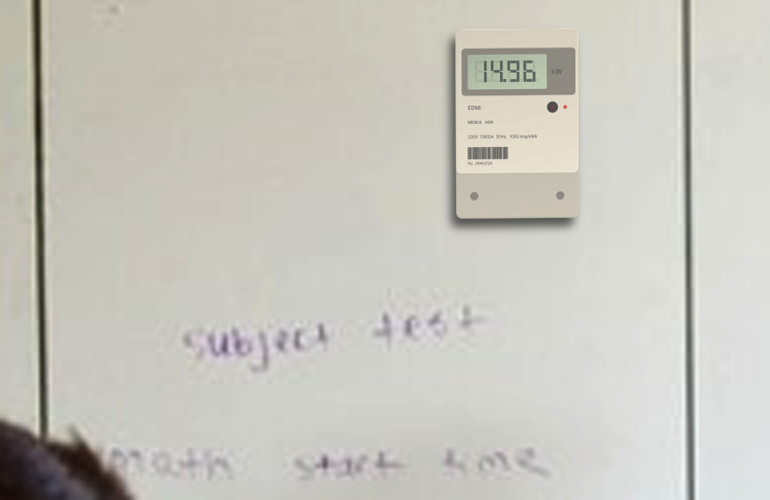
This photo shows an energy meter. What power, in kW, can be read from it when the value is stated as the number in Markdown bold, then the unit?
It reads **14.96** kW
